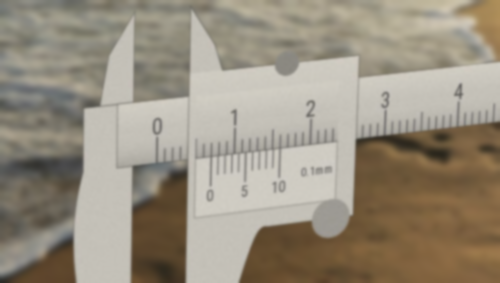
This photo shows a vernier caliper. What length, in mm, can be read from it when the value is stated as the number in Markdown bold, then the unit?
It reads **7.0** mm
